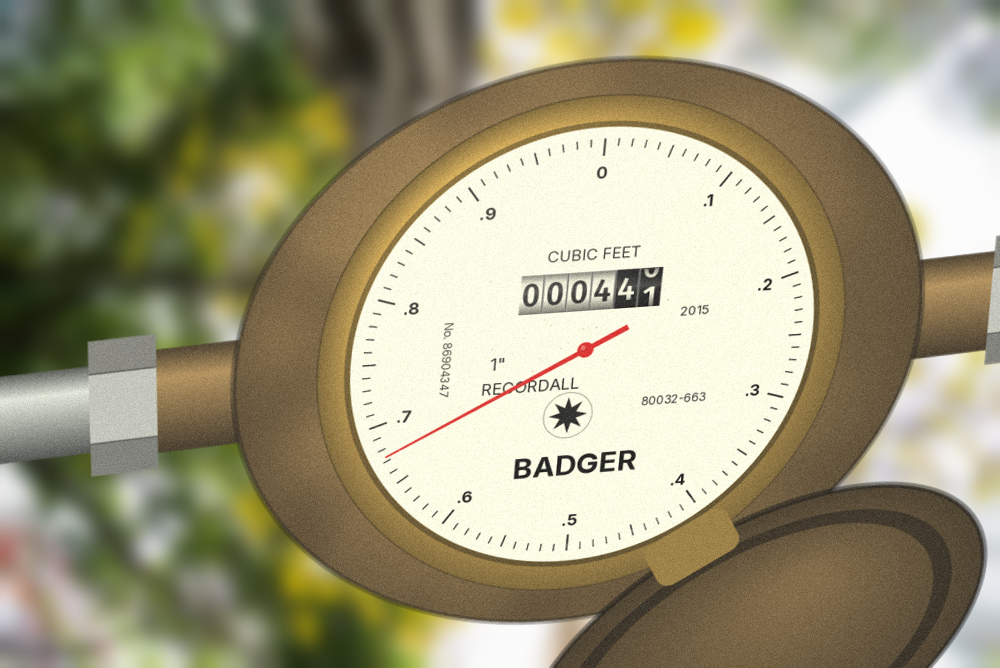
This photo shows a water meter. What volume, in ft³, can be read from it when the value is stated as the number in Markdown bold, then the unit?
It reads **440.67** ft³
